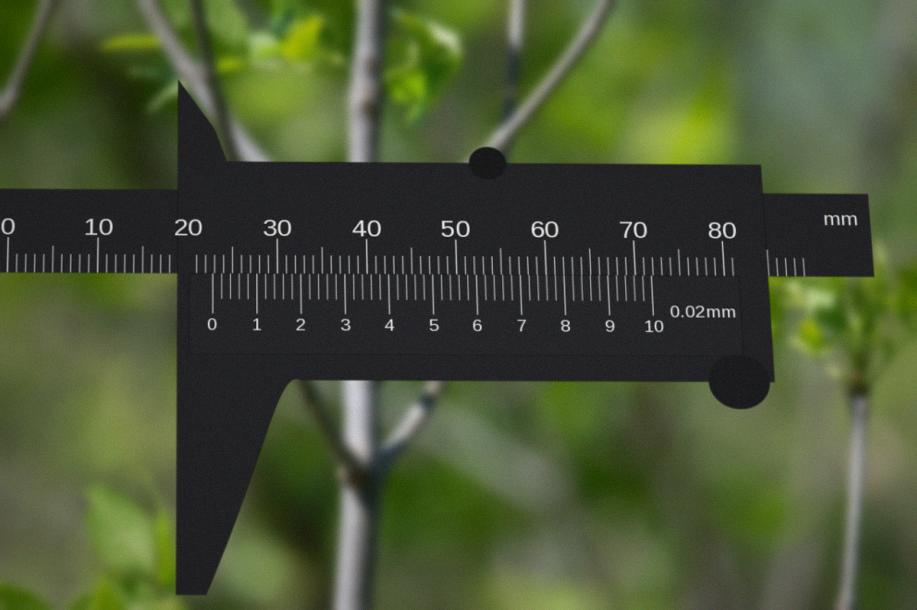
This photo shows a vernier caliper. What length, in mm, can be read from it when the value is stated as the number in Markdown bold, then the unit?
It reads **22.8** mm
